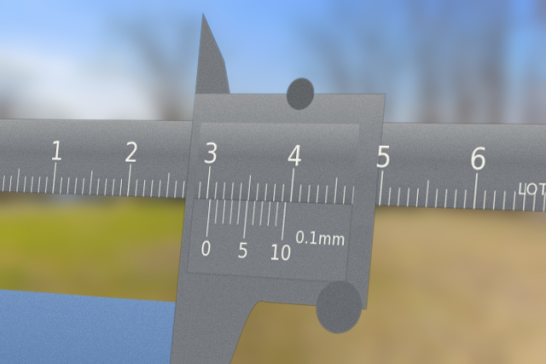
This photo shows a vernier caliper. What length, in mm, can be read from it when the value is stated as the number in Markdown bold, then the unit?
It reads **30.4** mm
